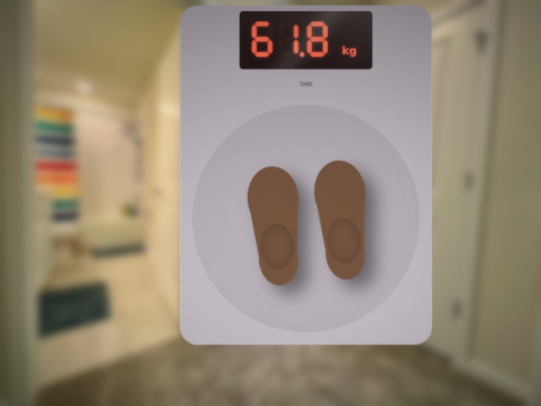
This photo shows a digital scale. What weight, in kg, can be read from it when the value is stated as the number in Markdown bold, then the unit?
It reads **61.8** kg
